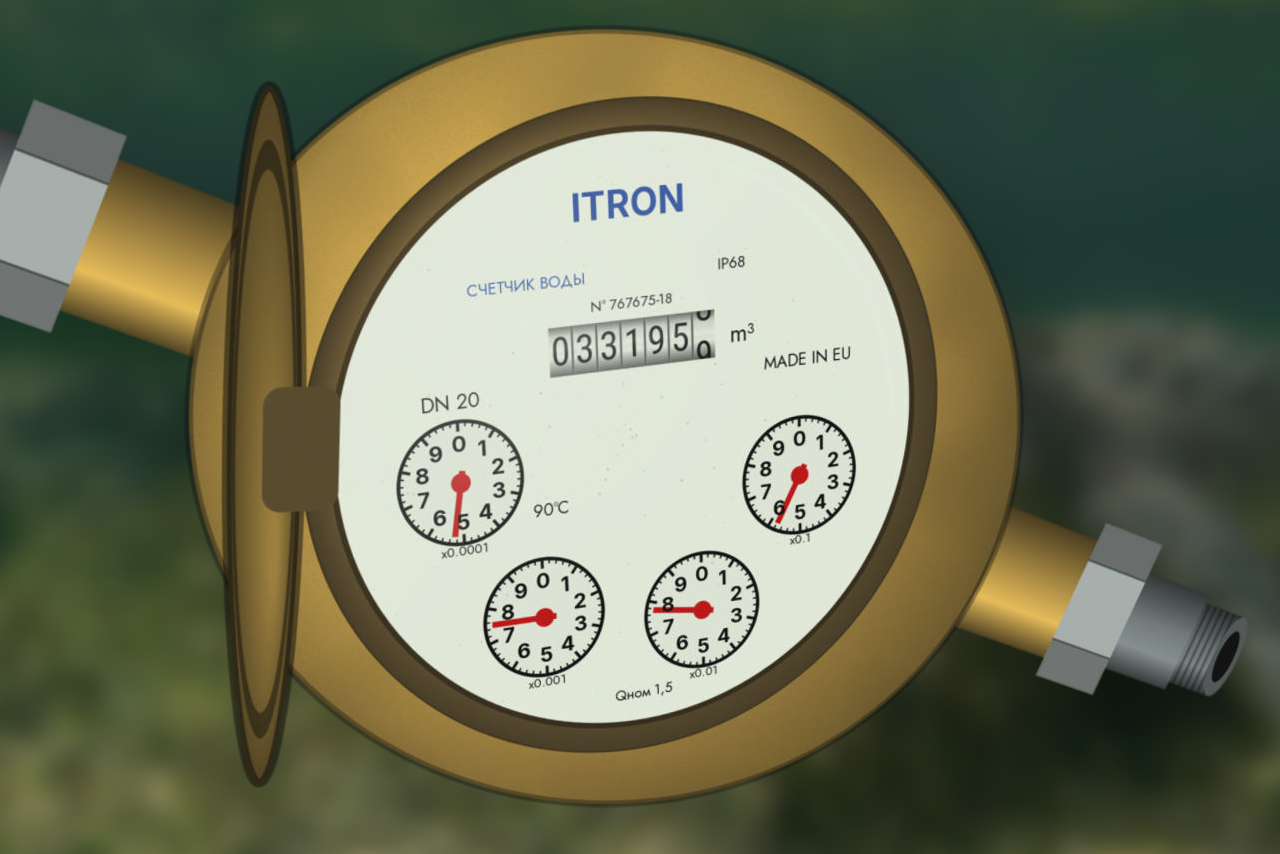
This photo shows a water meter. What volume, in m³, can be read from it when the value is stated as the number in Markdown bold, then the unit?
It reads **331958.5775** m³
